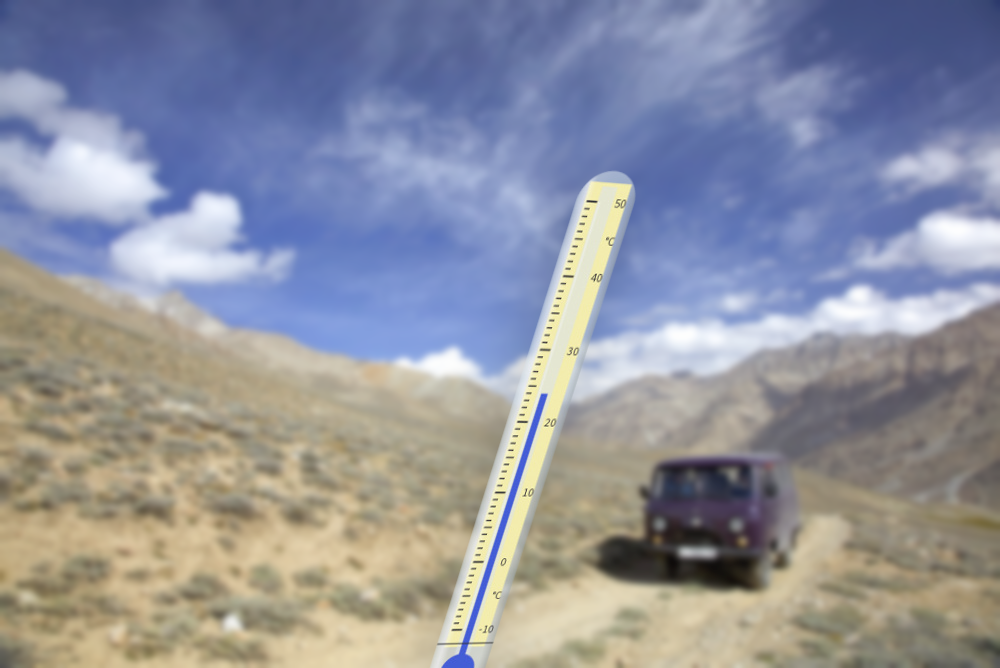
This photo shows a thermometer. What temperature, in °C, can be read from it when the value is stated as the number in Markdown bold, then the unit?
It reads **24** °C
